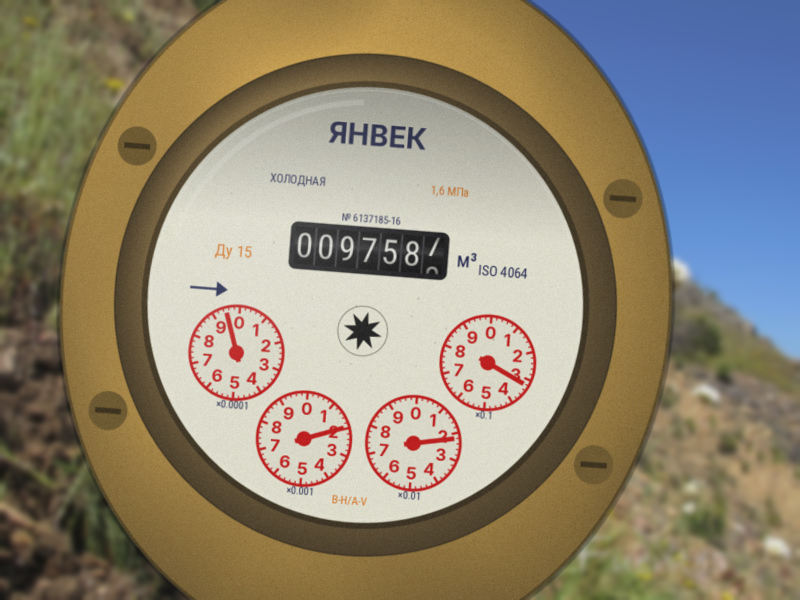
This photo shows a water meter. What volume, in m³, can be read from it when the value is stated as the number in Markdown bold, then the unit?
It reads **97587.3219** m³
